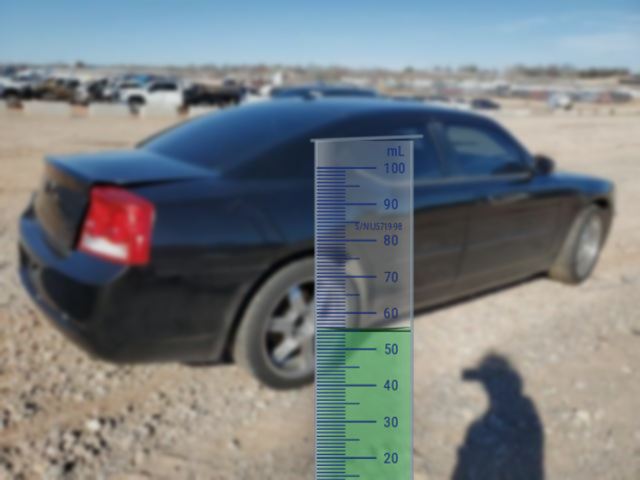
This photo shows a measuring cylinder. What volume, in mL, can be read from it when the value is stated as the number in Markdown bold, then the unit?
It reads **55** mL
